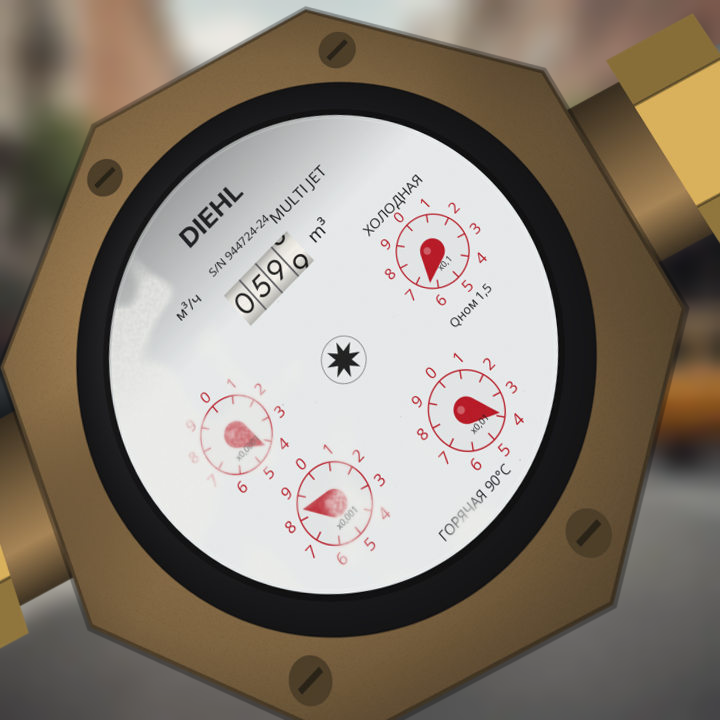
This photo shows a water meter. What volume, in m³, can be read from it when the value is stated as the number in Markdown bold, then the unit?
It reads **598.6384** m³
